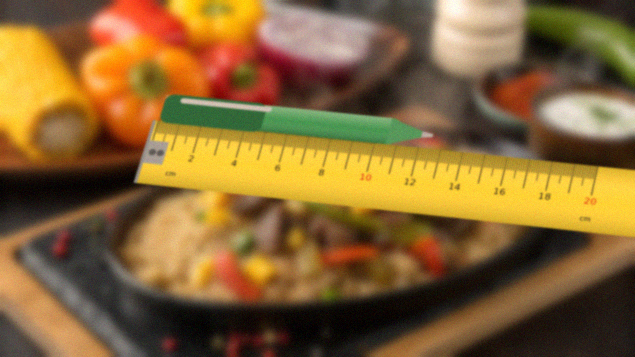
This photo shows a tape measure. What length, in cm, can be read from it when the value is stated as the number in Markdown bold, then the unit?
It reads **12.5** cm
